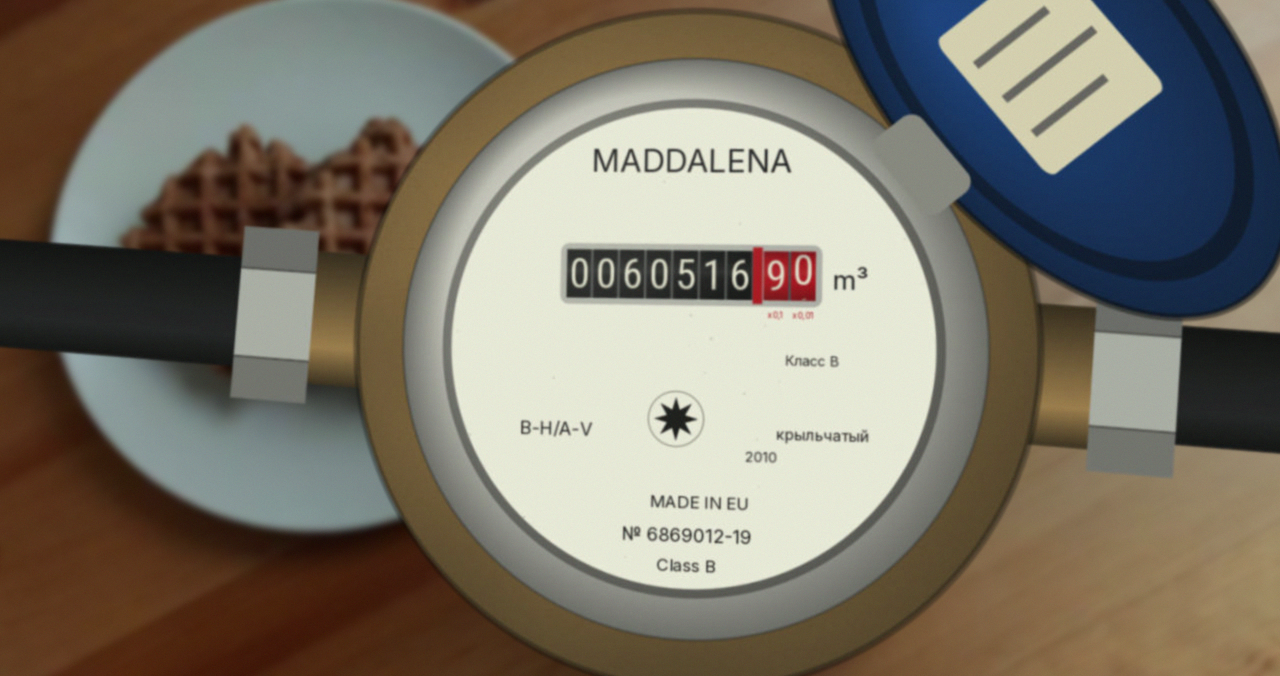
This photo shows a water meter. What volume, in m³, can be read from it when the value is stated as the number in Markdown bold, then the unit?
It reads **60516.90** m³
